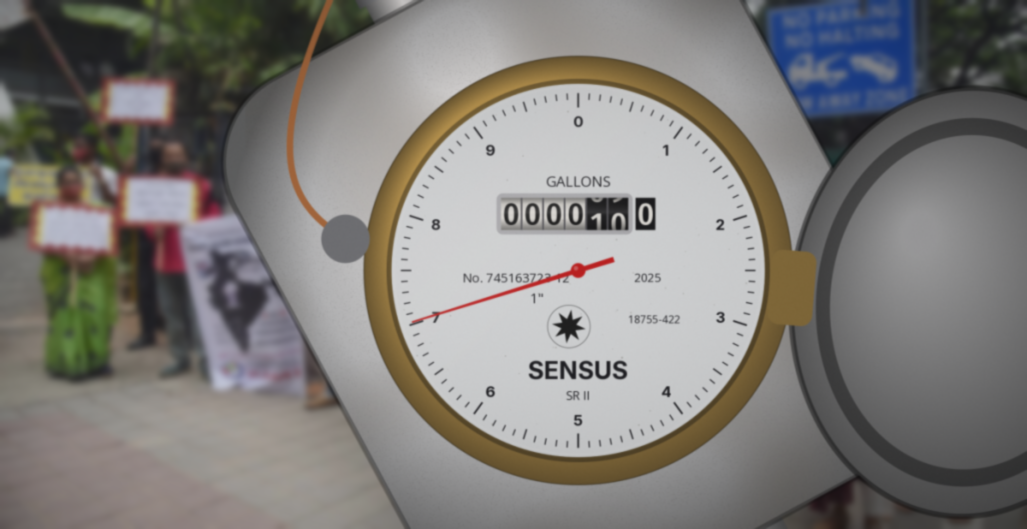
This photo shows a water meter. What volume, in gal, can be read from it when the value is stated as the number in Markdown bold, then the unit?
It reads **97.0** gal
